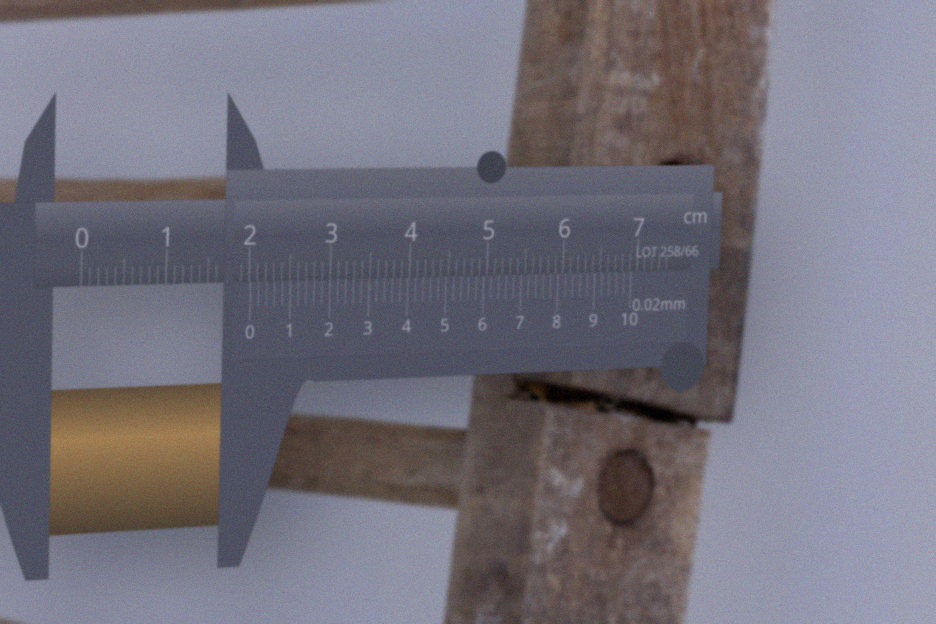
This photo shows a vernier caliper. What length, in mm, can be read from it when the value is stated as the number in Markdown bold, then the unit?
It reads **20.2** mm
